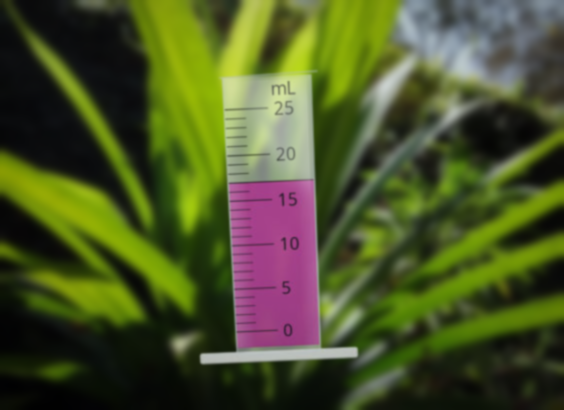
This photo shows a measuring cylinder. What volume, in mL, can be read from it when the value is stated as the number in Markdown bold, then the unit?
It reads **17** mL
